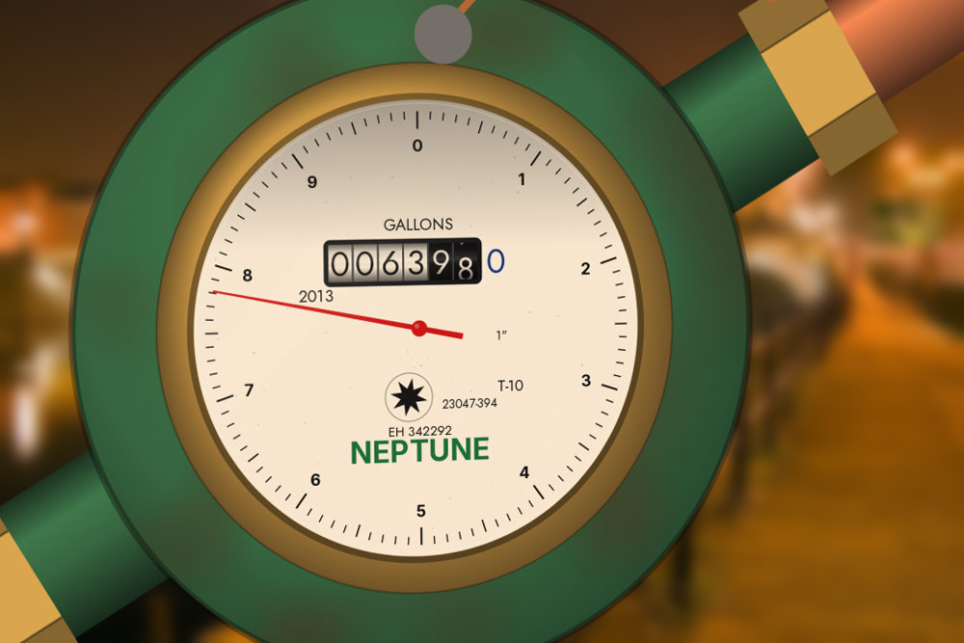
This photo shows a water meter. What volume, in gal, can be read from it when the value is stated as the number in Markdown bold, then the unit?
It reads **63977.8** gal
